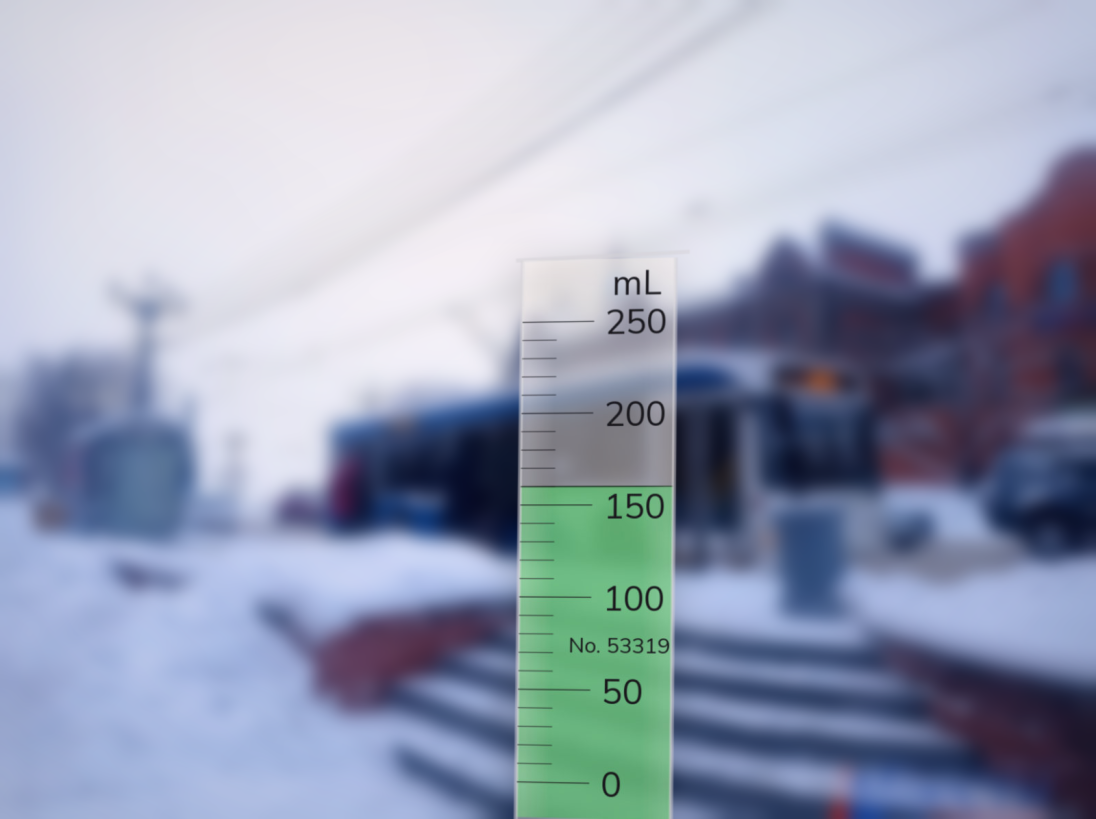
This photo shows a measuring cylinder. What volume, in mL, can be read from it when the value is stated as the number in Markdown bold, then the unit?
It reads **160** mL
